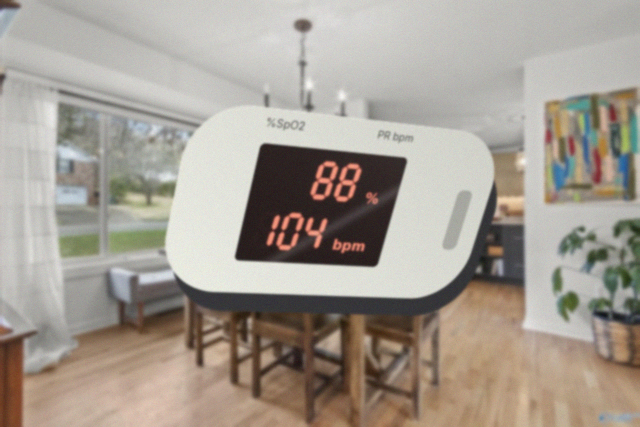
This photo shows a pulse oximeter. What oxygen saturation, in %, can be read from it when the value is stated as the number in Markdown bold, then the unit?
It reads **88** %
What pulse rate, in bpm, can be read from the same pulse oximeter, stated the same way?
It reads **104** bpm
